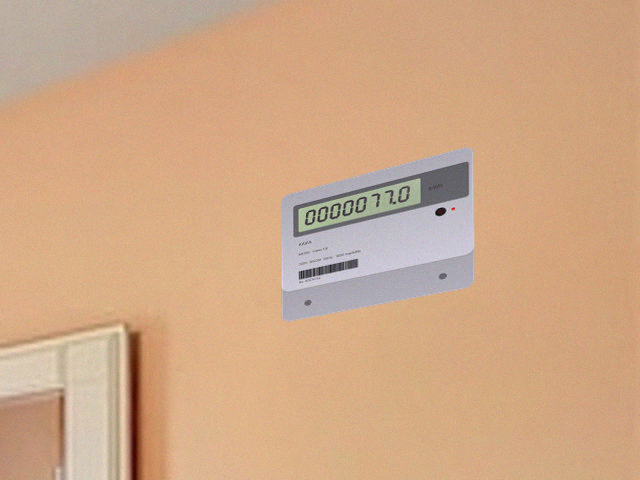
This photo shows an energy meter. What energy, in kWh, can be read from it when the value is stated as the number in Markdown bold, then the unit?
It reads **77.0** kWh
